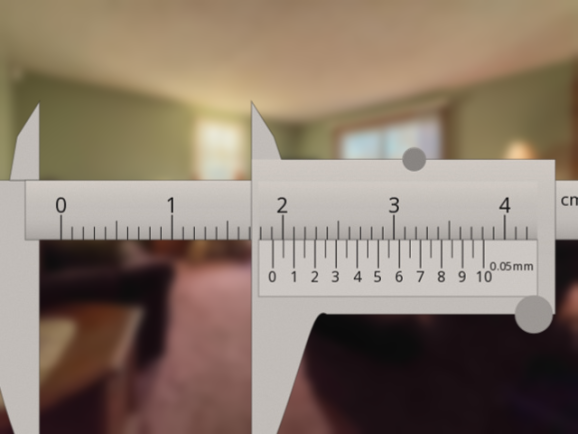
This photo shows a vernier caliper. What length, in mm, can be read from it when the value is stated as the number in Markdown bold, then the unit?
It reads **19.1** mm
